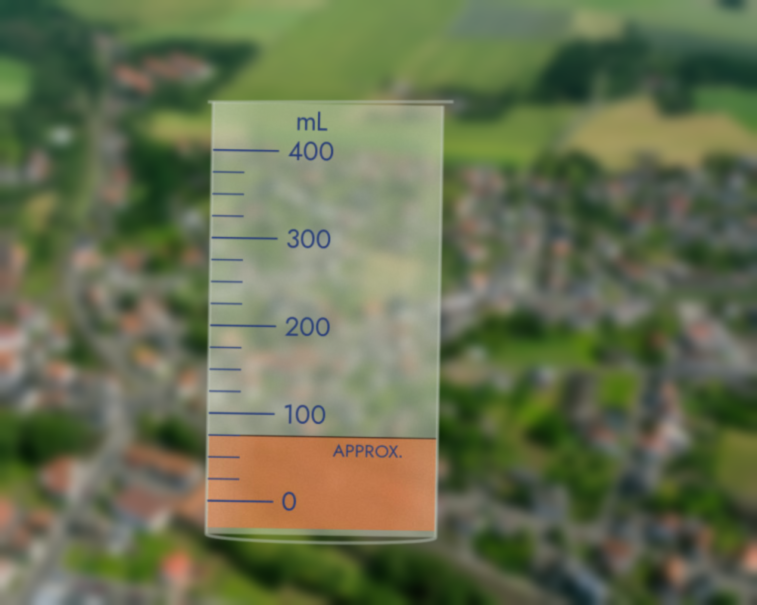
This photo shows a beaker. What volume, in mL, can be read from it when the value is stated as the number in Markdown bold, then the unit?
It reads **75** mL
